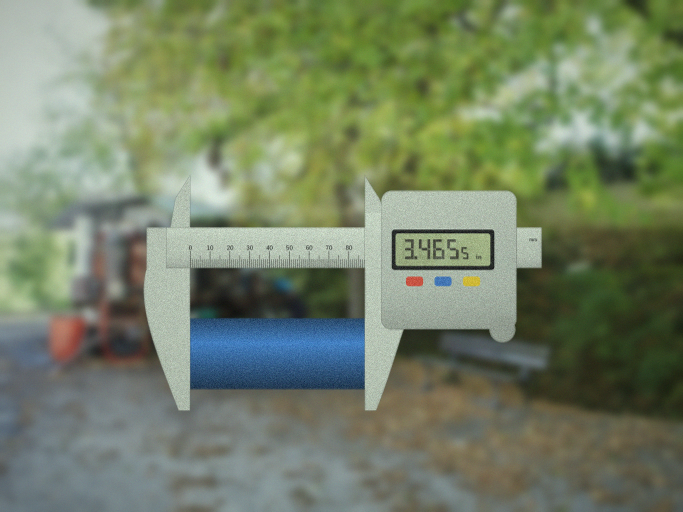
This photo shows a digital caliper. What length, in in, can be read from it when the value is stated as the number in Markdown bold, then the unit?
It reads **3.4655** in
